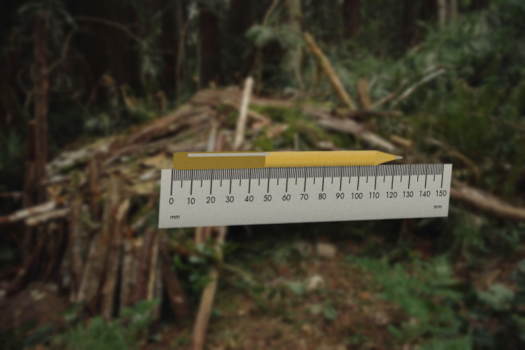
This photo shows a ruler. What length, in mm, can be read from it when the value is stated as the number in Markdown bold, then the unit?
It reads **125** mm
